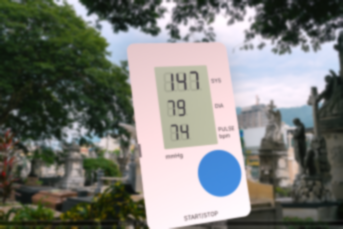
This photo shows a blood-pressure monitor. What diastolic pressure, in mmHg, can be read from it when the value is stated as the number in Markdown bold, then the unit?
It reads **79** mmHg
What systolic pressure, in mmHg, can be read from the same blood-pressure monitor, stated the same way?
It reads **147** mmHg
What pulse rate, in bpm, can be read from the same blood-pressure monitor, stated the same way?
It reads **74** bpm
